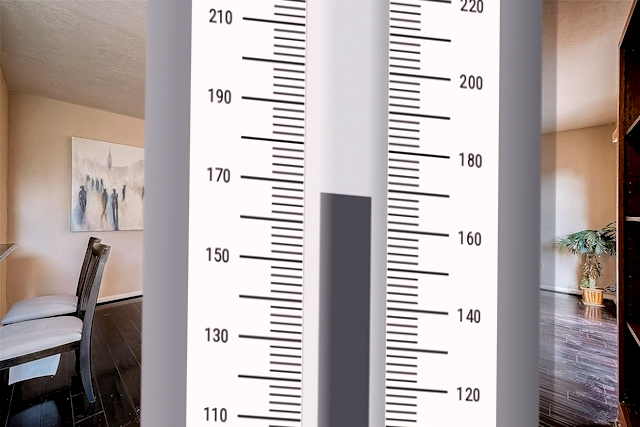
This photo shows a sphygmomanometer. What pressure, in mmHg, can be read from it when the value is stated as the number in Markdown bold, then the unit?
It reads **168** mmHg
